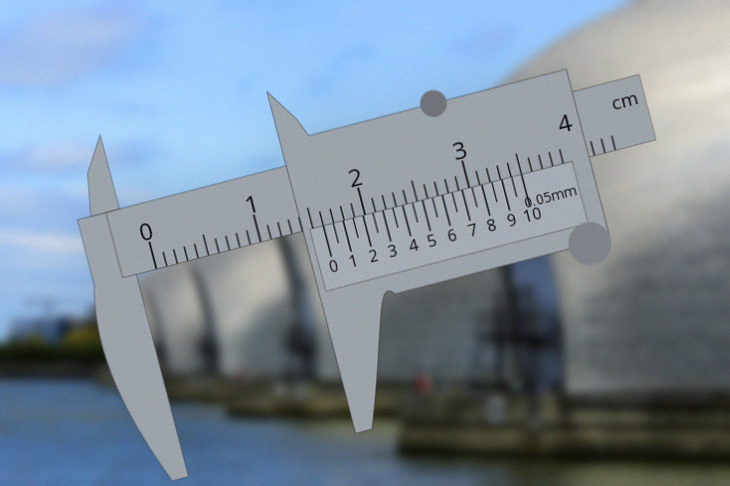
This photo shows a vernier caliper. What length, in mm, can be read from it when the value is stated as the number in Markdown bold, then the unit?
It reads **16.0** mm
